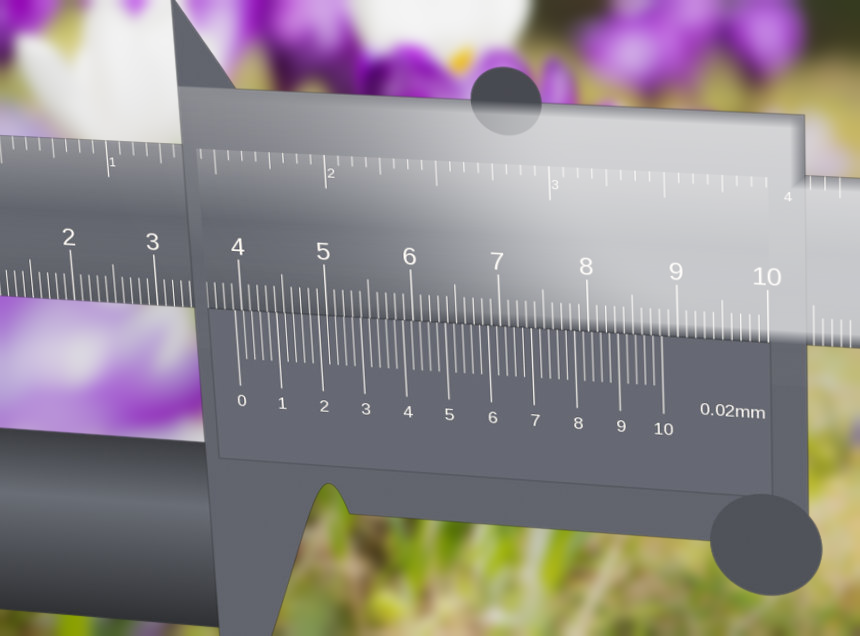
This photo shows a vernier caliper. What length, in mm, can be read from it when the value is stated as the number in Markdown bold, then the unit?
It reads **39.2** mm
